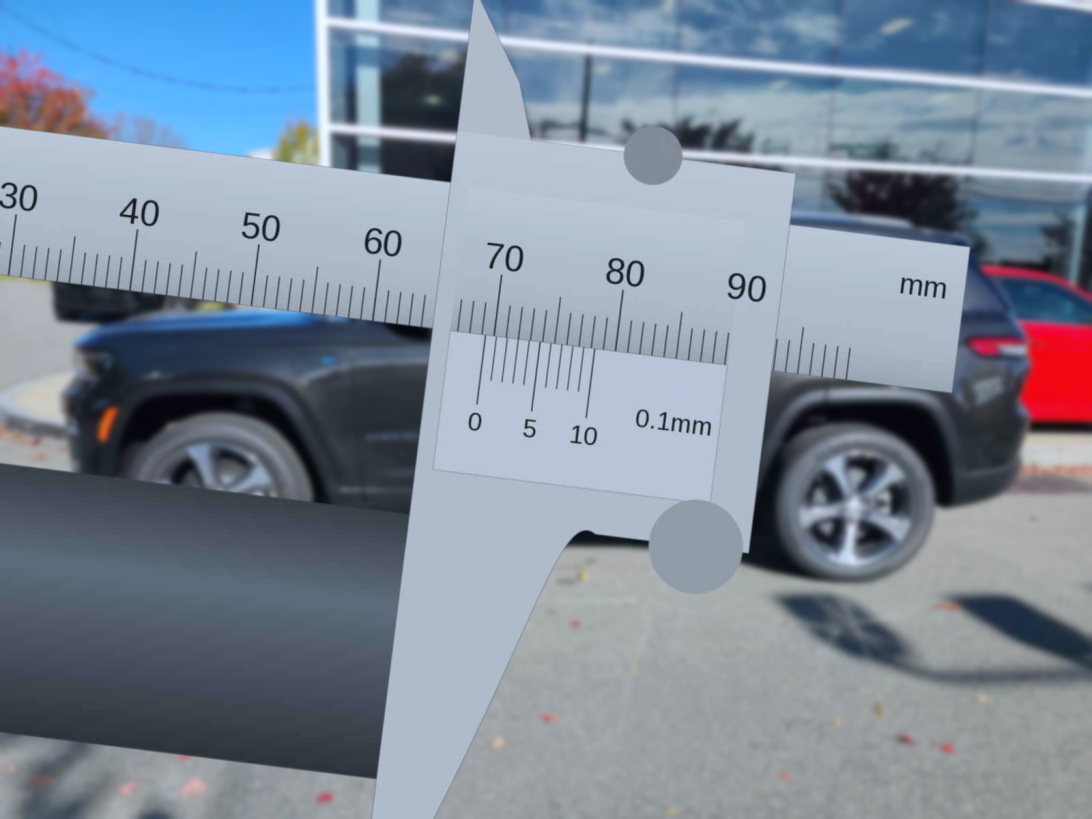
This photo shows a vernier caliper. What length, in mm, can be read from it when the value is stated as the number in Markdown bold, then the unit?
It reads **69.3** mm
